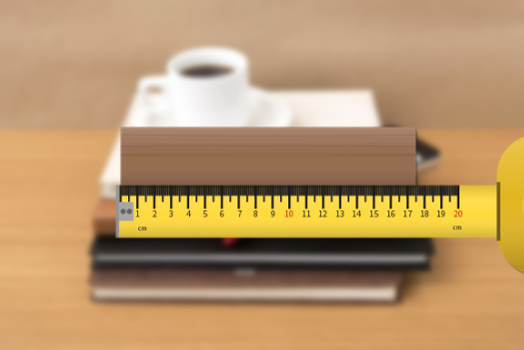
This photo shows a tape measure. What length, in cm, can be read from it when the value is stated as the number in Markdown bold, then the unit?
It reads **17.5** cm
